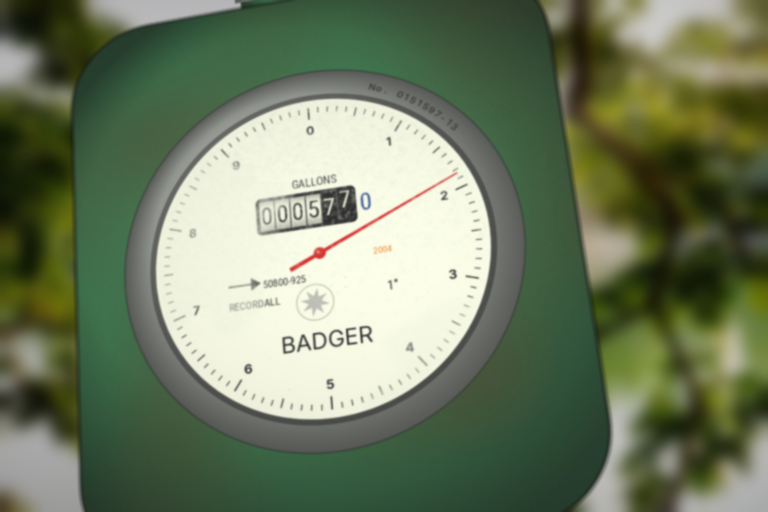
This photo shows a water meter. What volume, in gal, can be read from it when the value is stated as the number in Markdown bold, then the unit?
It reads **5771.8** gal
